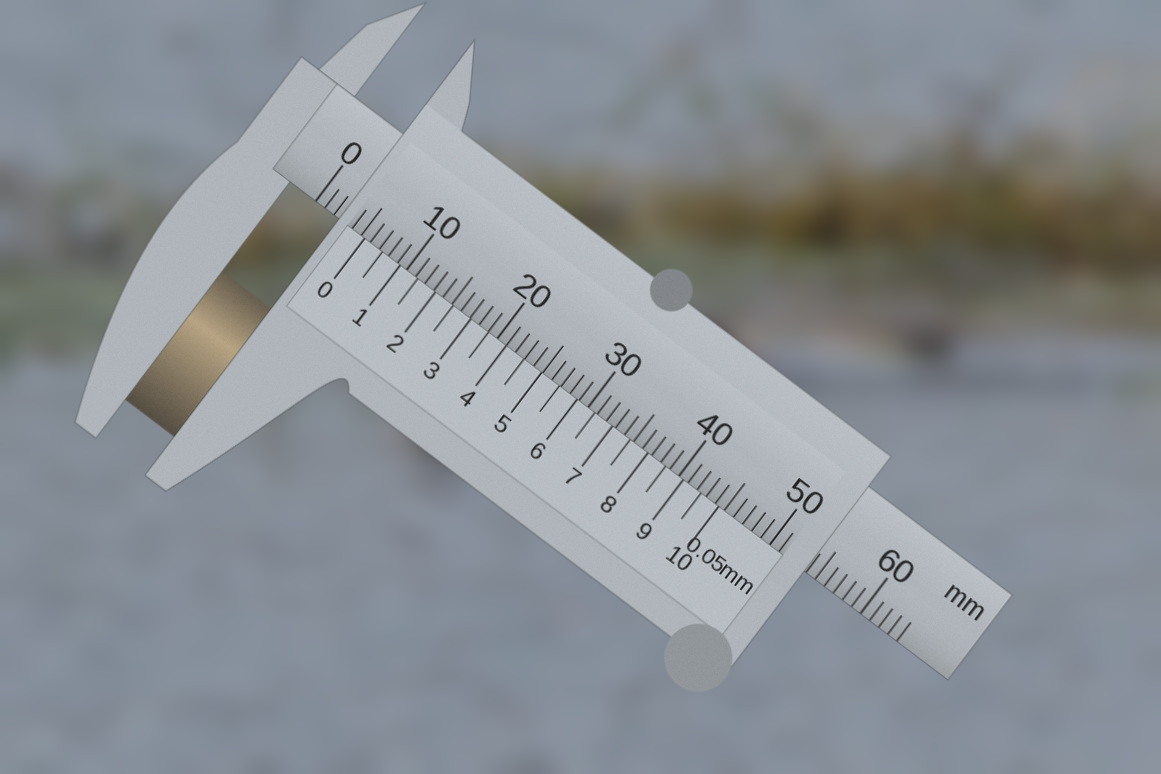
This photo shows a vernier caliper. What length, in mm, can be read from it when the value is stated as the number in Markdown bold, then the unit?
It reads **5.4** mm
